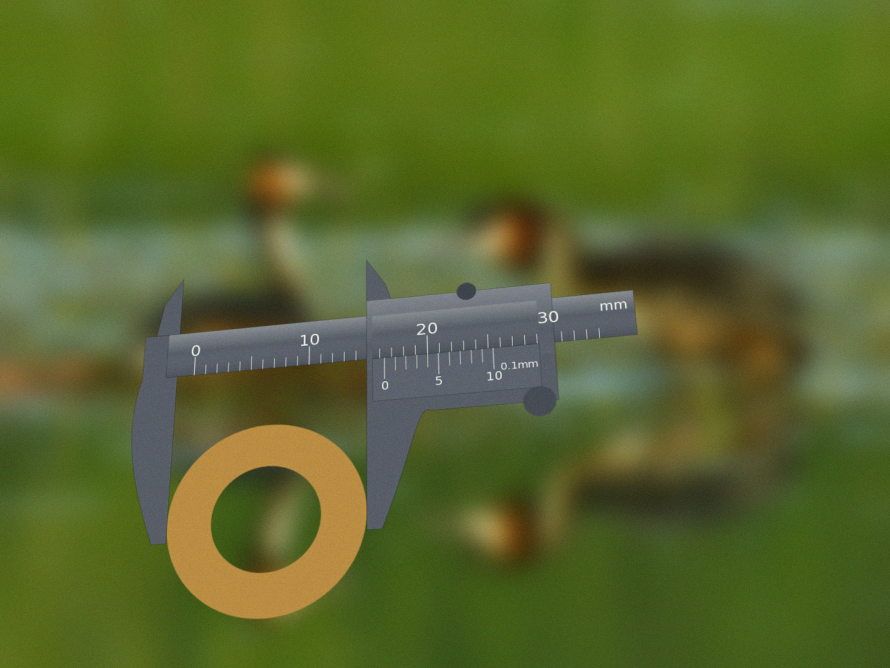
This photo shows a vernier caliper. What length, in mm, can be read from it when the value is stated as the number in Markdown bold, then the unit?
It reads **16.4** mm
